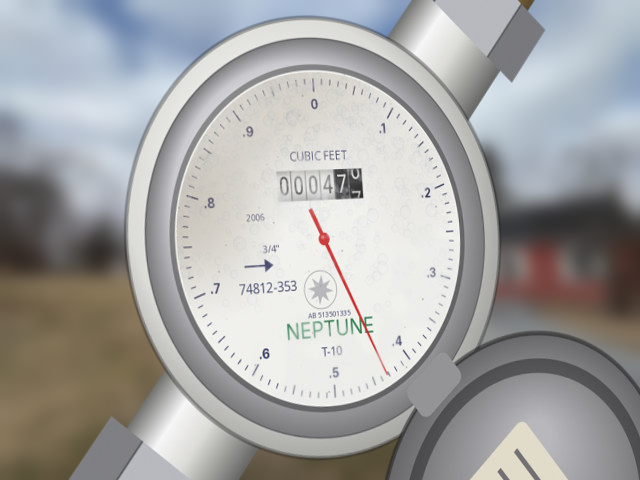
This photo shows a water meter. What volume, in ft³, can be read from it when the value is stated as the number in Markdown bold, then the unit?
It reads **476.43** ft³
